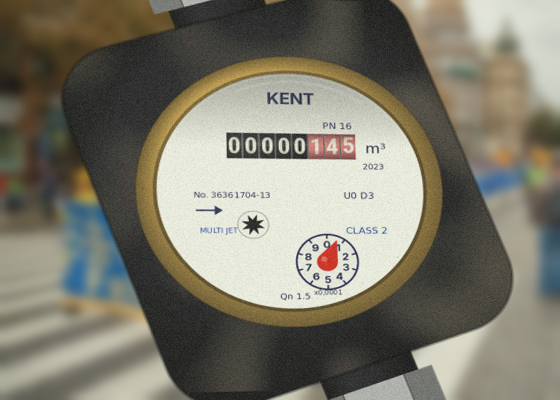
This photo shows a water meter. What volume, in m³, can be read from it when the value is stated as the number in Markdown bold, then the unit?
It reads **0.1450** m³
